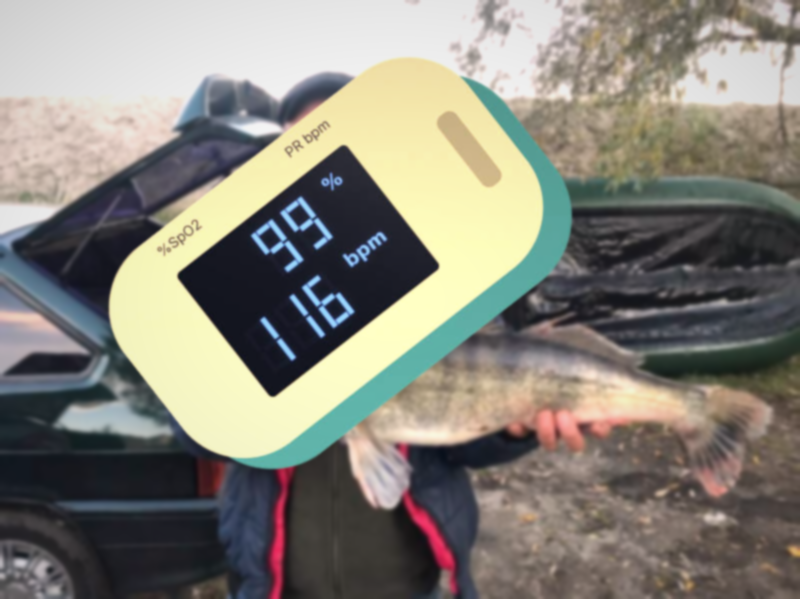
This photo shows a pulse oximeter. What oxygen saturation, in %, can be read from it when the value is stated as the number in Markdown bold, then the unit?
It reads **99** %
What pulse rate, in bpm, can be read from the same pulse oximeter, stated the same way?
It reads **116** bpm
